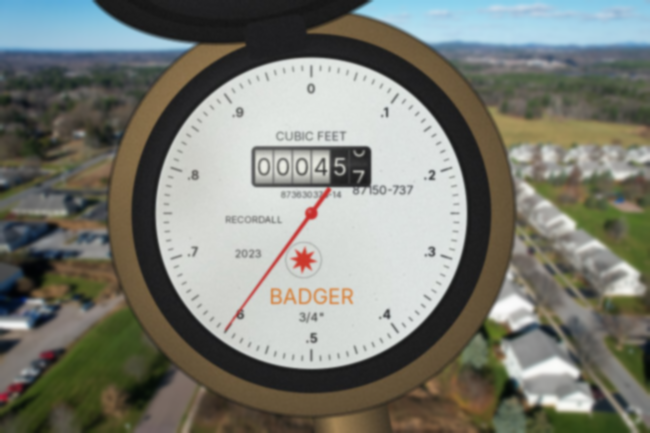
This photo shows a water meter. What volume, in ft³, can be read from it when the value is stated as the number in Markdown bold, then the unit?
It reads **456.60** ft³
